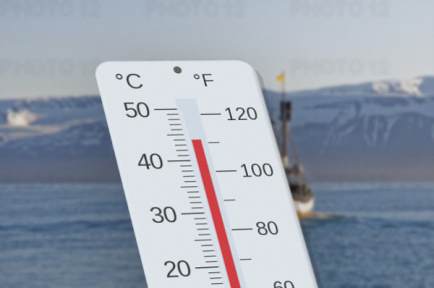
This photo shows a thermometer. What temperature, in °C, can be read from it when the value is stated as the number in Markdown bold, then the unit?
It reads **44** °C
